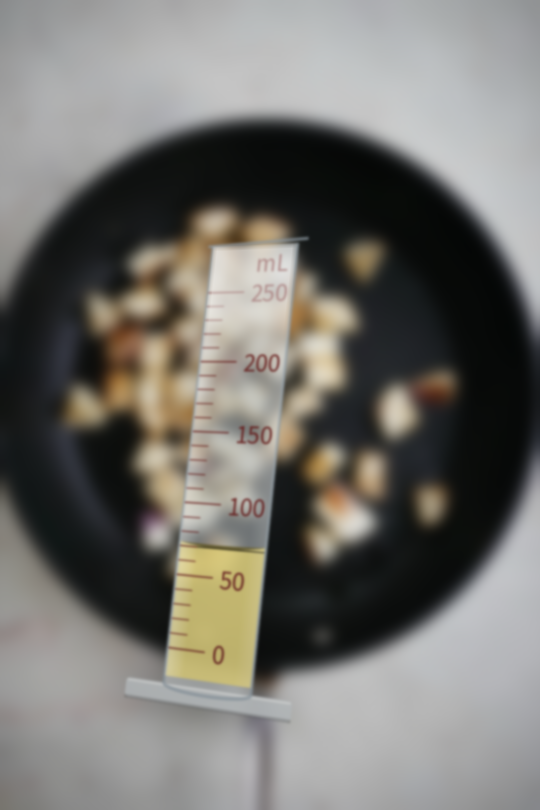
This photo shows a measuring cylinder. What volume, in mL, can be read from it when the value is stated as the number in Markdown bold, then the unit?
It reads **70** mL
